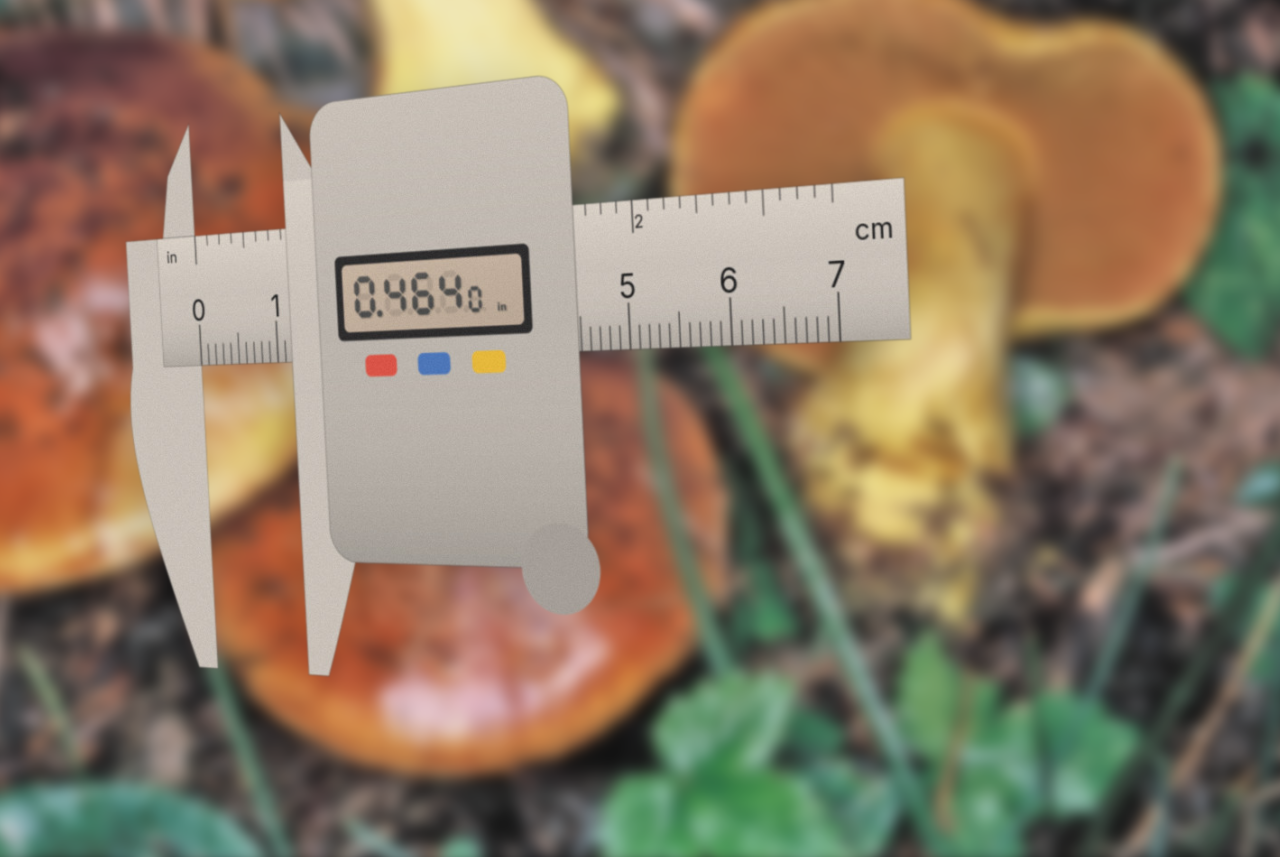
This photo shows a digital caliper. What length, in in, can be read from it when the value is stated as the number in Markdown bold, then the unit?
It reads **0.4640** in
